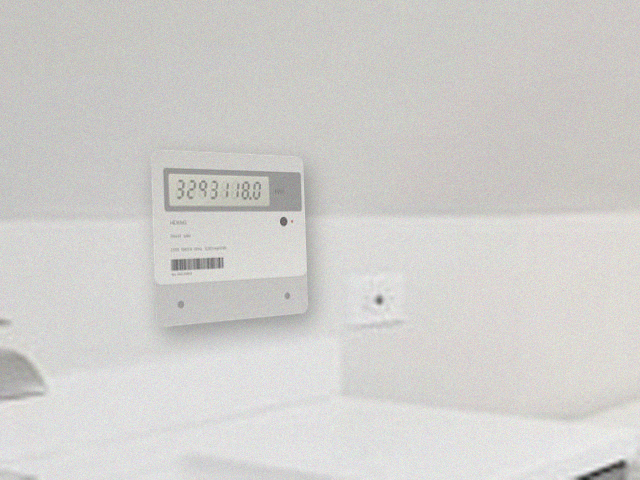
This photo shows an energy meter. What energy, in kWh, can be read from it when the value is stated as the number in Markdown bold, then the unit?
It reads **3293118.0** kWh
